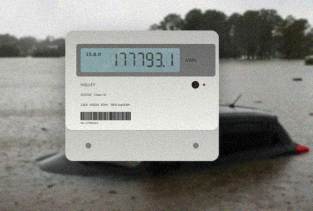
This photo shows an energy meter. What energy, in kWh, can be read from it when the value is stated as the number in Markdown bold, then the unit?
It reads **177793.1** kWh
